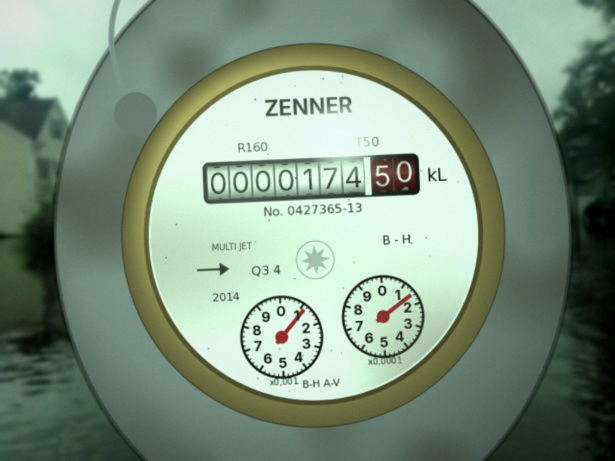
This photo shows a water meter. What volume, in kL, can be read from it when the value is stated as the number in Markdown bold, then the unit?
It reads **174.5011** kL
